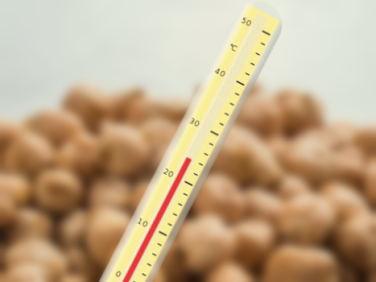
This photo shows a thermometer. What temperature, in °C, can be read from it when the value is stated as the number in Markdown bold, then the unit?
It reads **24** °C
